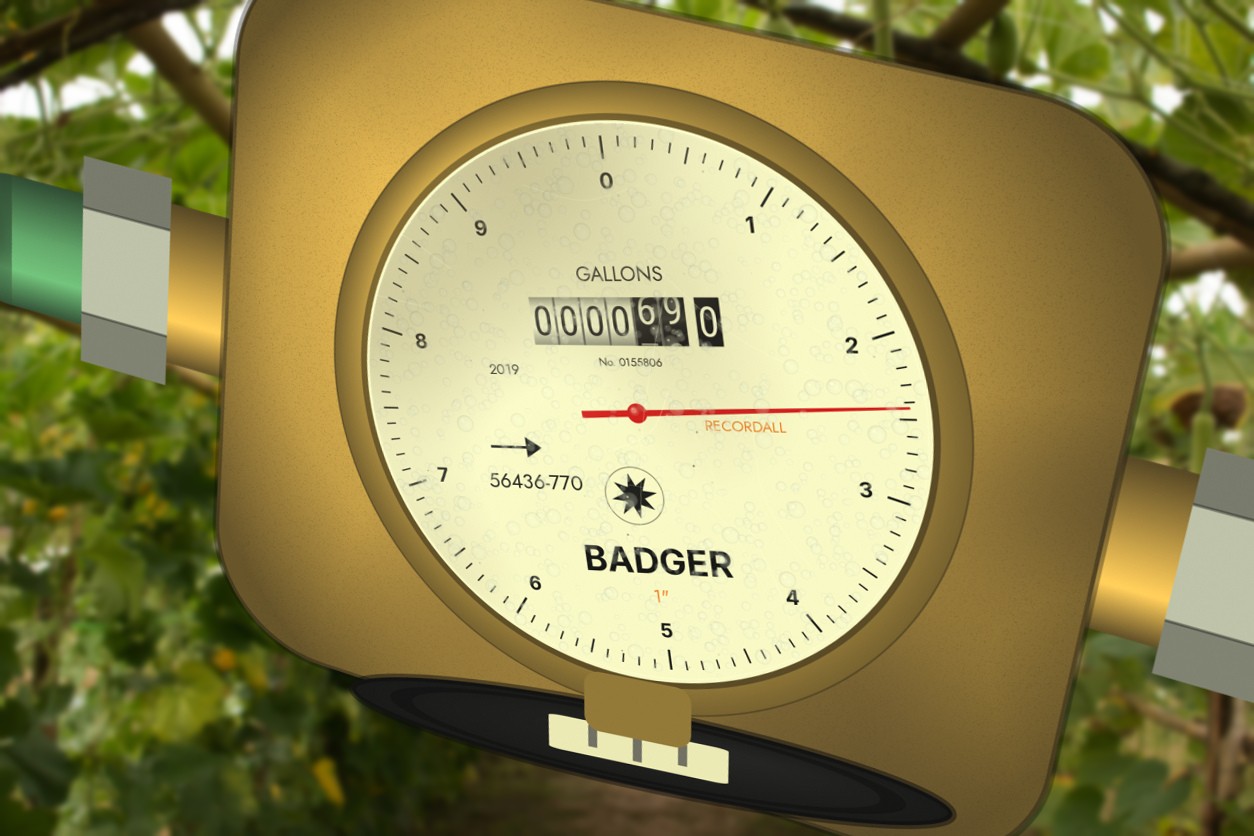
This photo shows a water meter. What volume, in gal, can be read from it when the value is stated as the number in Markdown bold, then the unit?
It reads **692.4** gal
